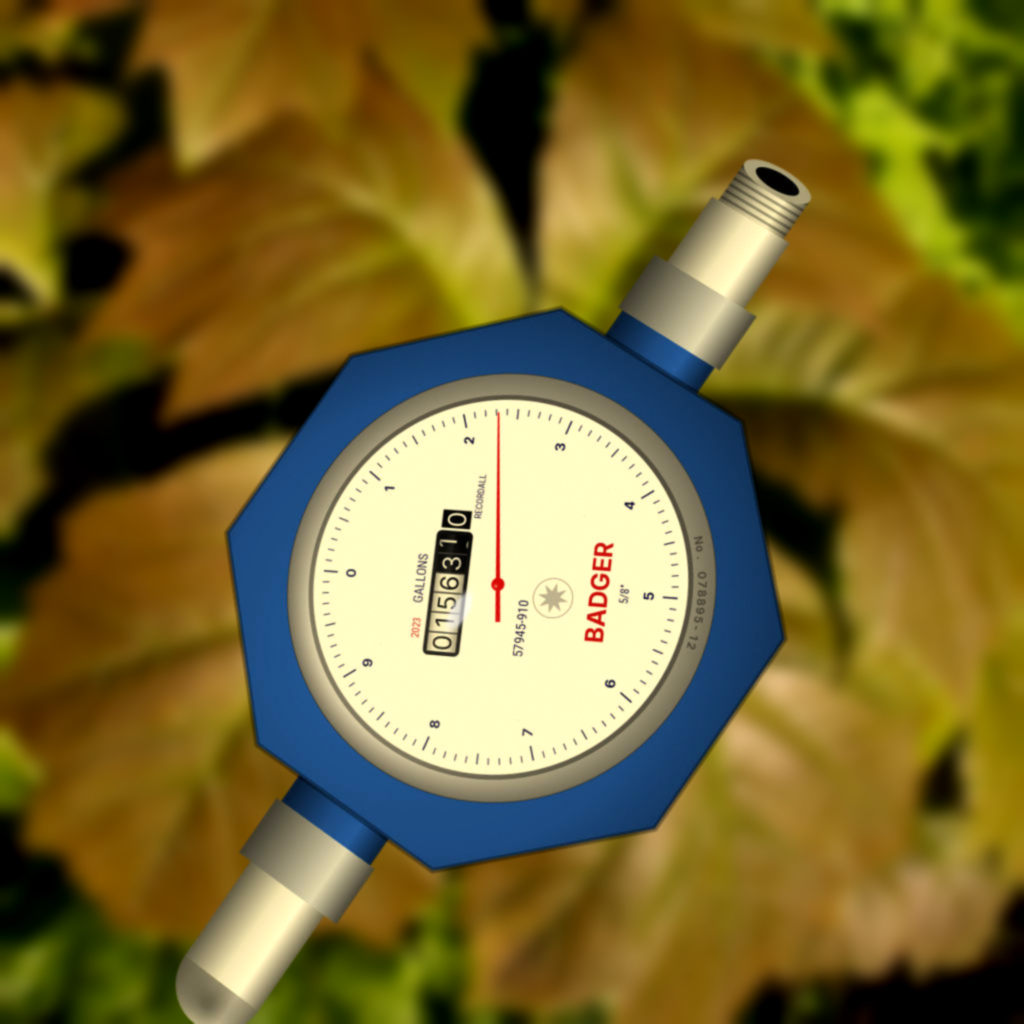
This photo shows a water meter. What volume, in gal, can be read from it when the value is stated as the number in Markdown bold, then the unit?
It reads **156312.3** gal
